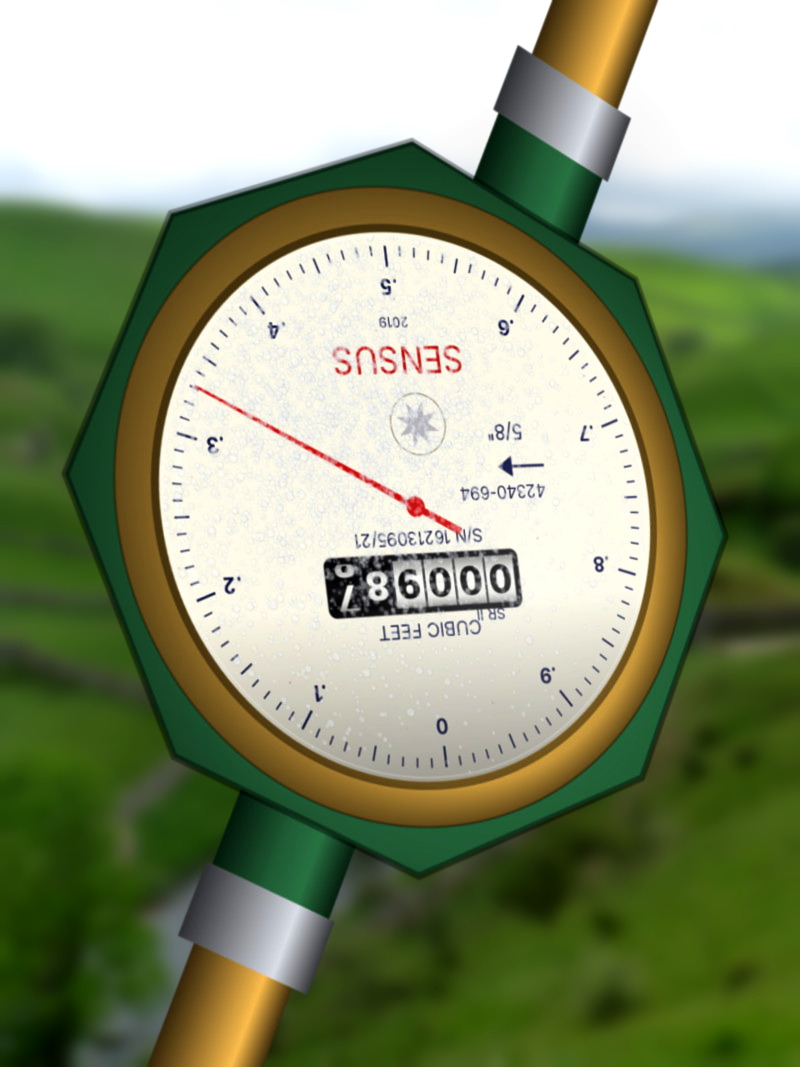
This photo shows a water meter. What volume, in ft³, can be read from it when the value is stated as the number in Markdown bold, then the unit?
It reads **987.33** ft³
